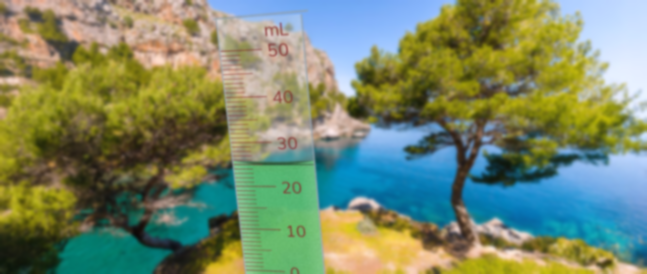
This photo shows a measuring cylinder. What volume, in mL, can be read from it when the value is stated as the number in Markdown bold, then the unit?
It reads **25** mL
